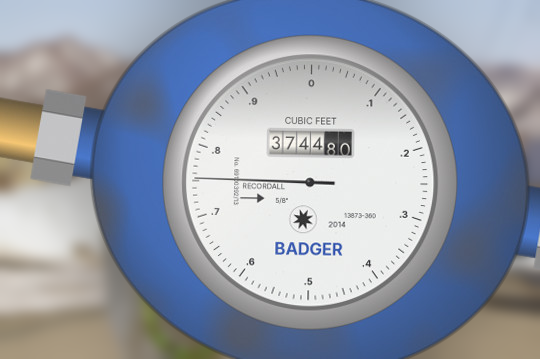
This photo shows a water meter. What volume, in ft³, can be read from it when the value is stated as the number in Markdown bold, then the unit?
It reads **374479.75** ft³
